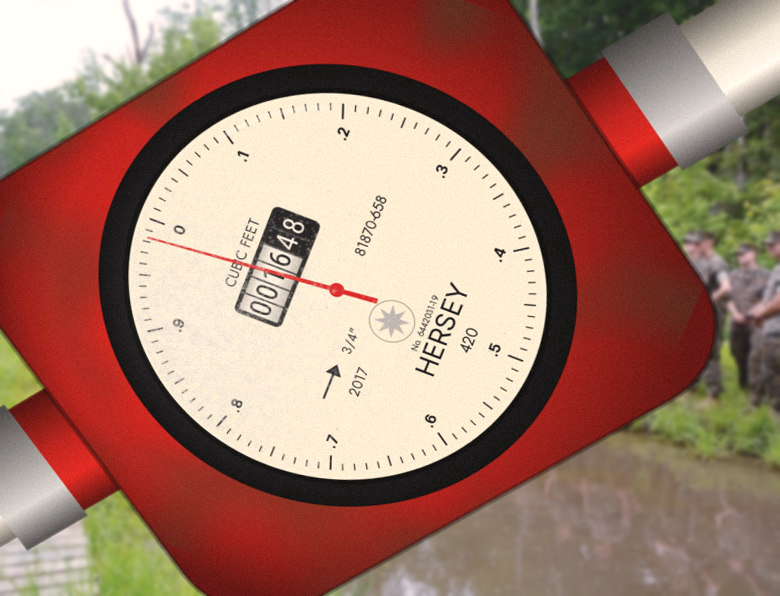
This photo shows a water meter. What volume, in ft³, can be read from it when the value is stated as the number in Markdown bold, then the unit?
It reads **1647.98** ft³
